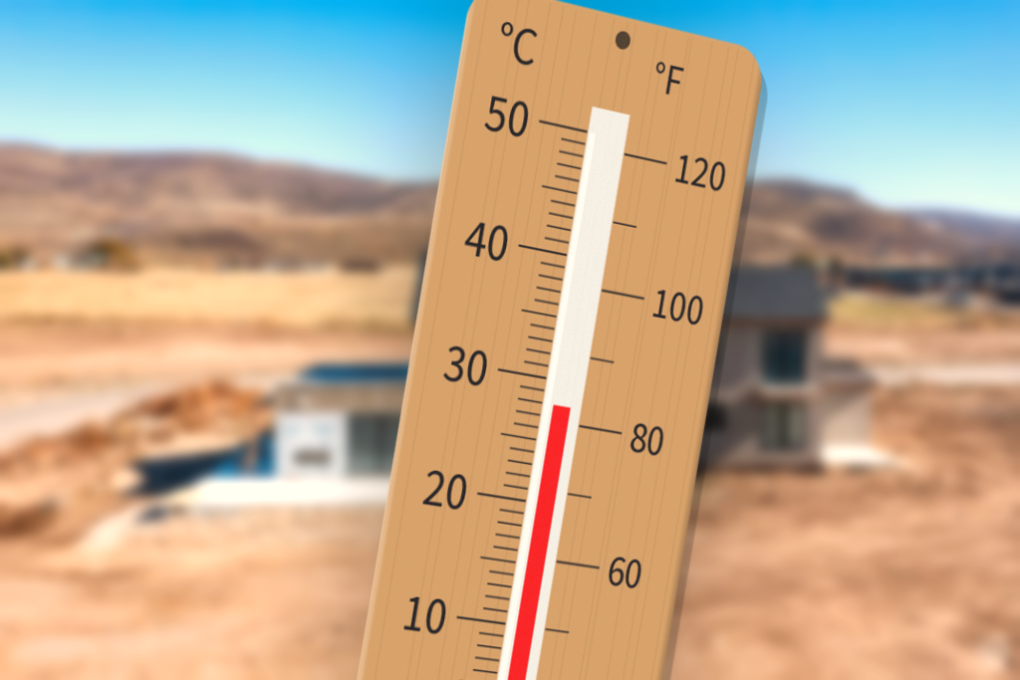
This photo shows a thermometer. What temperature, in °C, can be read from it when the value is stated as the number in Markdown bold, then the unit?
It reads **28** °C
